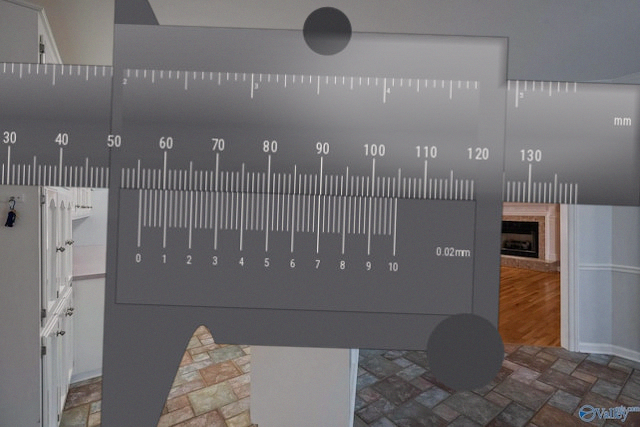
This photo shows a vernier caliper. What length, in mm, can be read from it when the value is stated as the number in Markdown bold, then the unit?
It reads **55.5** mm
